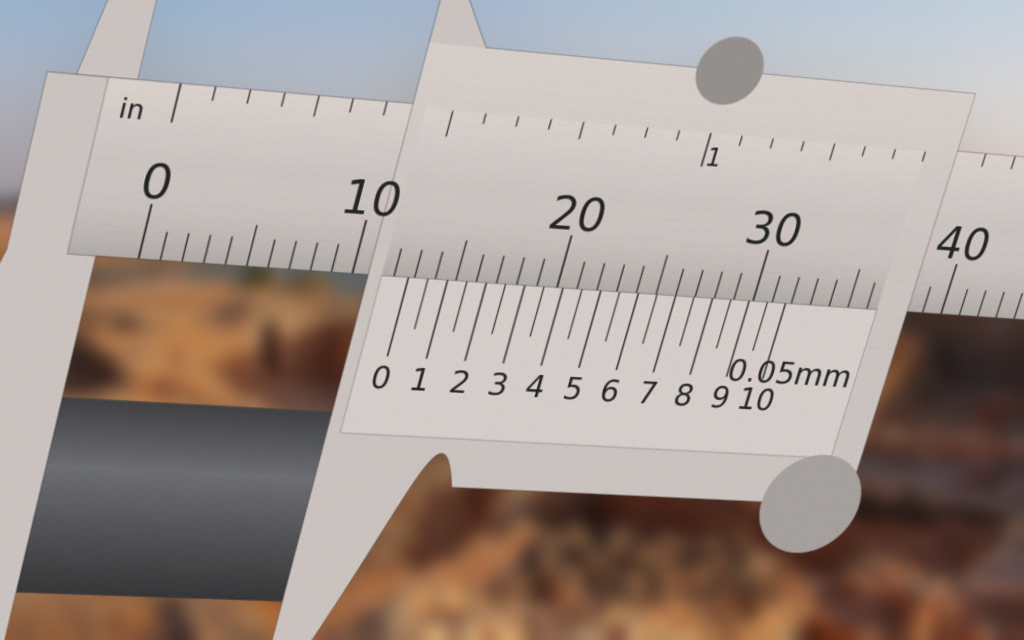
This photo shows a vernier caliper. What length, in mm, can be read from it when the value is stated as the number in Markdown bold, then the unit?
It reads **12.7** mm
